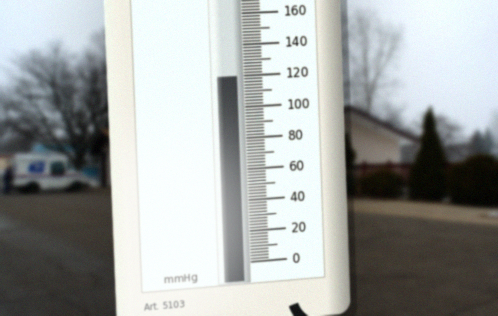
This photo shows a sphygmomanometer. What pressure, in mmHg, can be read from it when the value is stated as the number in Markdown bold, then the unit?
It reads **120** mmHg
